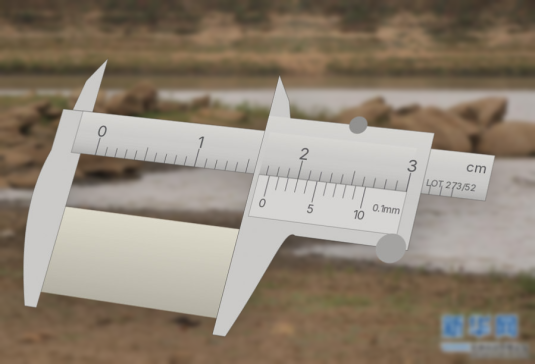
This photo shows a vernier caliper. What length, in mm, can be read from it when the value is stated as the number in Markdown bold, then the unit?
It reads **17.3** mm
